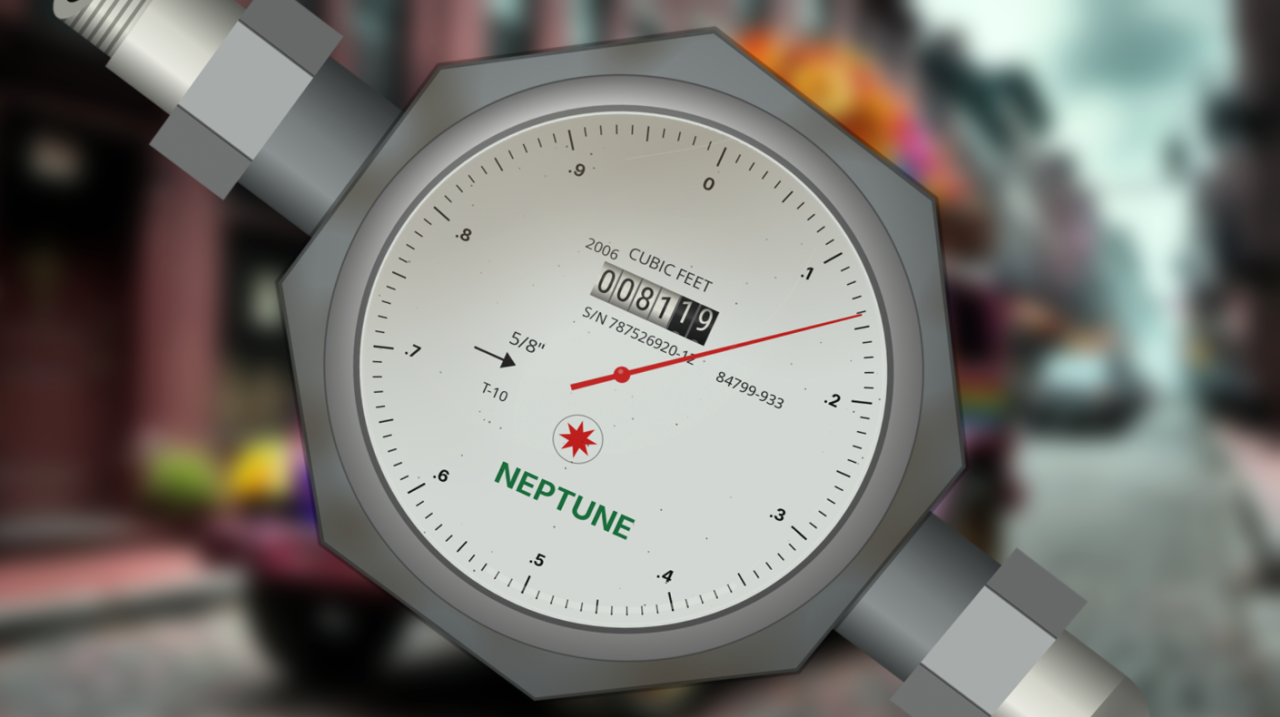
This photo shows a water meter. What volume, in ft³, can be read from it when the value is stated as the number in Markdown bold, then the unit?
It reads **8119.14** ft³
